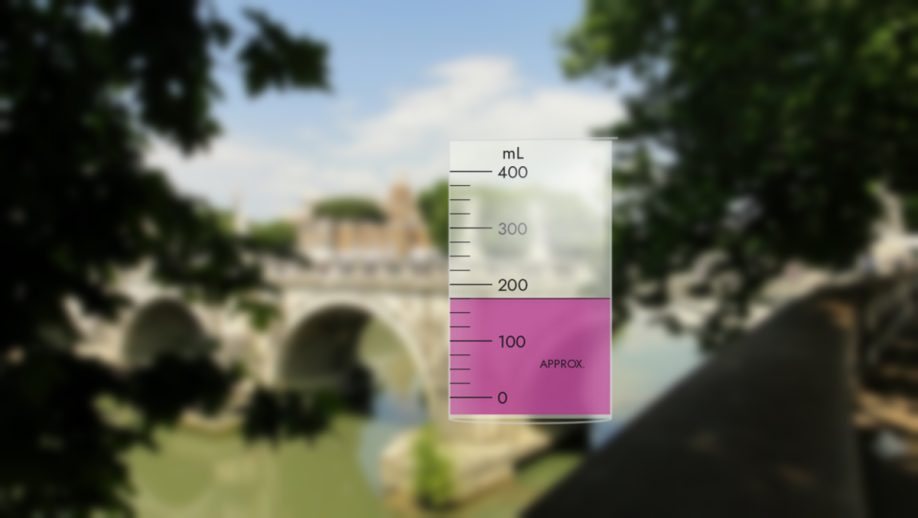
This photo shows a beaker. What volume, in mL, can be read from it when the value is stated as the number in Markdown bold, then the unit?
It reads **175** mL
